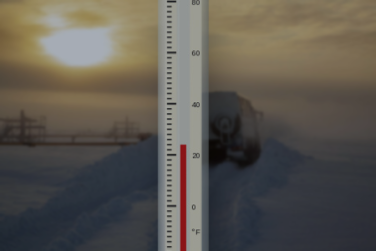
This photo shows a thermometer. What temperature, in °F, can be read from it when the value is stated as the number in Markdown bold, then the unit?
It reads **24** °F
